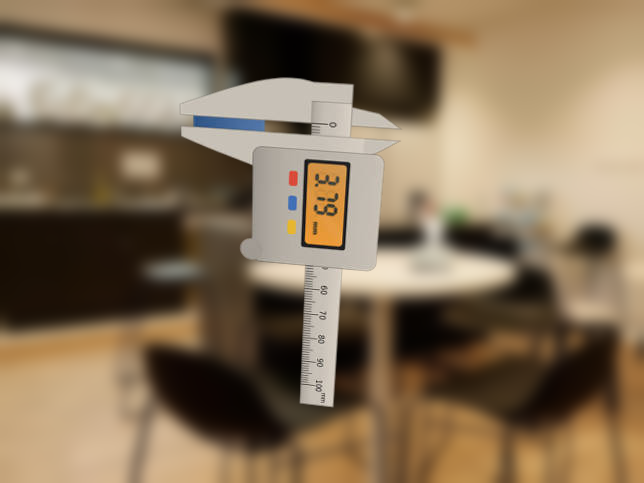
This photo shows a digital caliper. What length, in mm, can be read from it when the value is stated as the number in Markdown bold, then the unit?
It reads **3.79** mm
